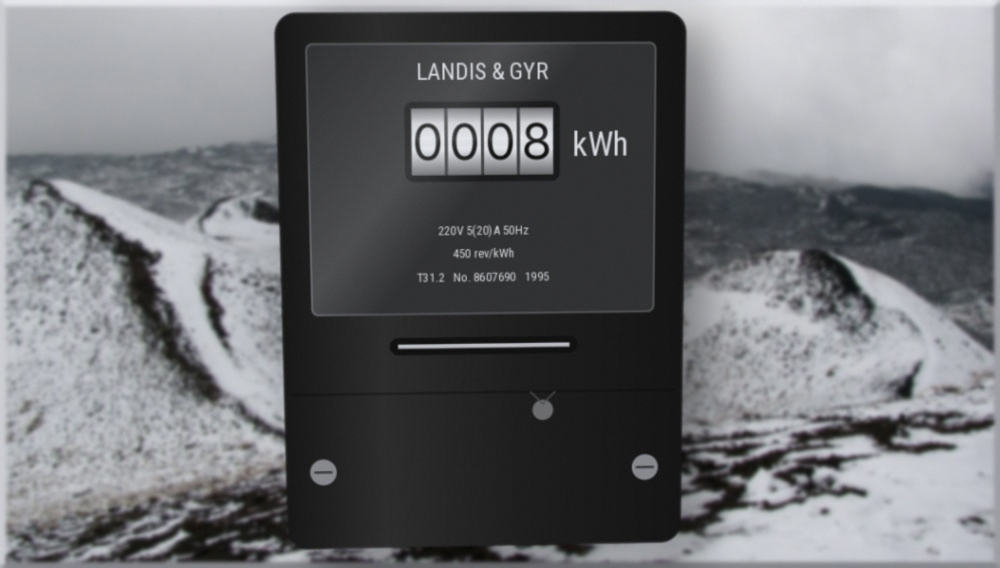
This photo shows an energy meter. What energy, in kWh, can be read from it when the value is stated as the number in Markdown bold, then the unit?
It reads **8** kWh
